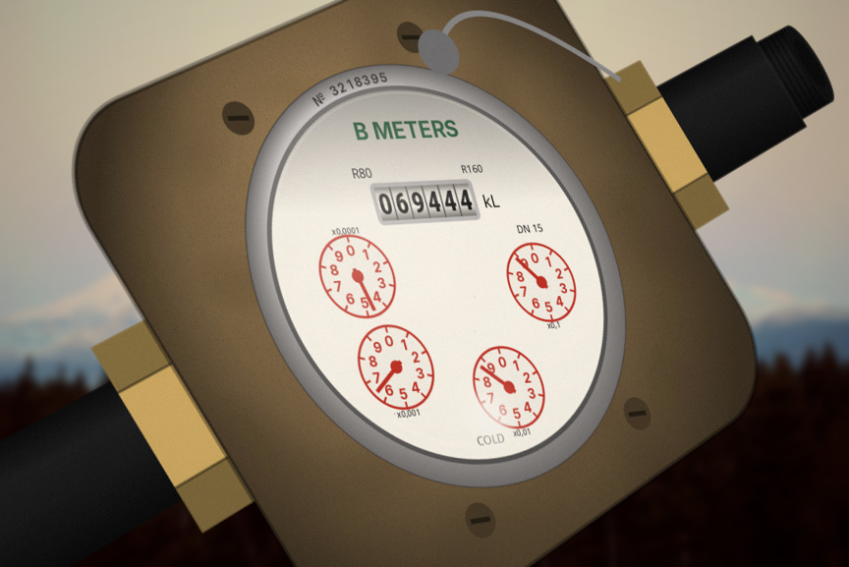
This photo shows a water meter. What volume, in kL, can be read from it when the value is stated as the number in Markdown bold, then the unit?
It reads **69444.8864** kL
